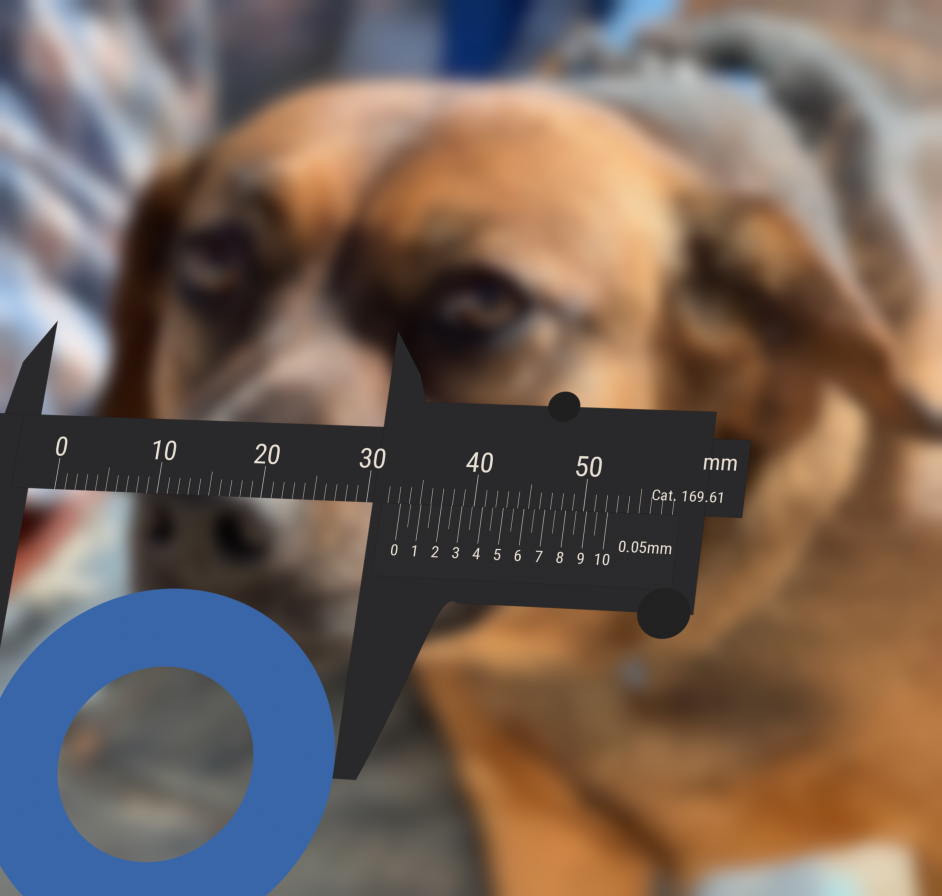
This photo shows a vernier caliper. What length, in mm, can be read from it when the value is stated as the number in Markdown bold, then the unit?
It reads **33.2** mm
